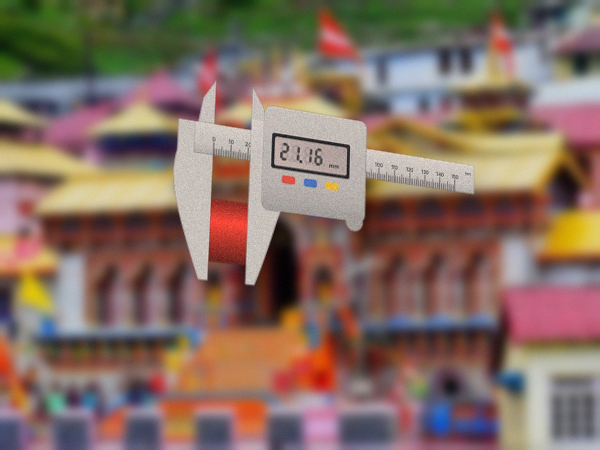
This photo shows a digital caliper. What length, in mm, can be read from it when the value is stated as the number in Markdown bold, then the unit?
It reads **21.16** mm
